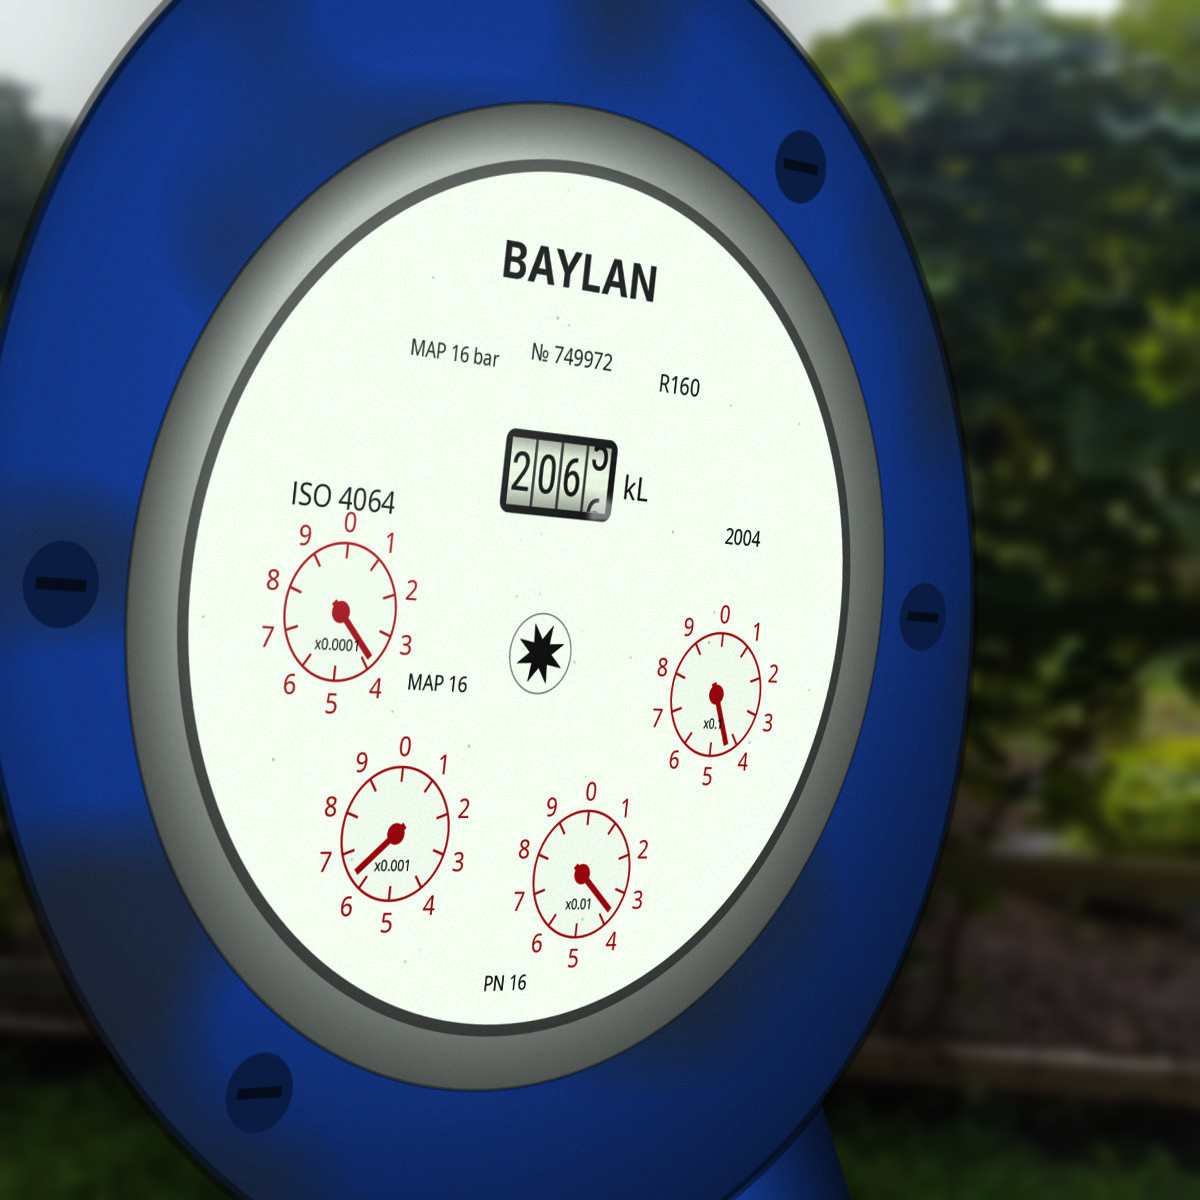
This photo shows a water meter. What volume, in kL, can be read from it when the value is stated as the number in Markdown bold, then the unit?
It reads **2065.4363** kL
